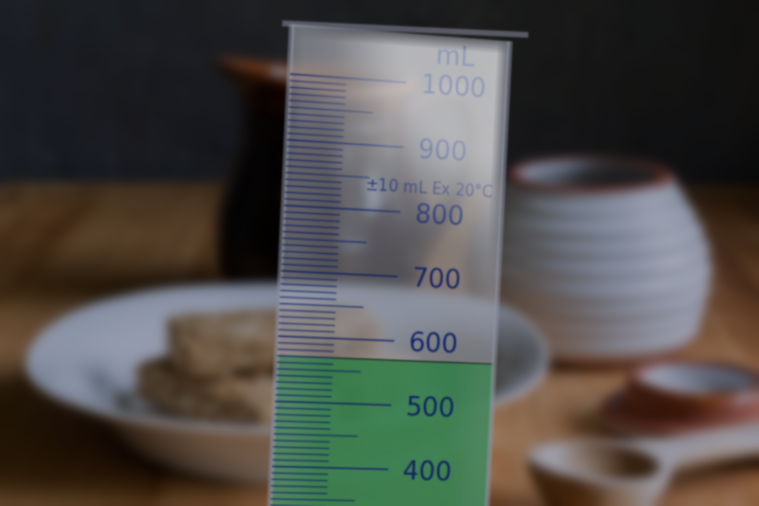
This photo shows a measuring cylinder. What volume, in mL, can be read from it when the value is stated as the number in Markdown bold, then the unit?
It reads **570** mL
